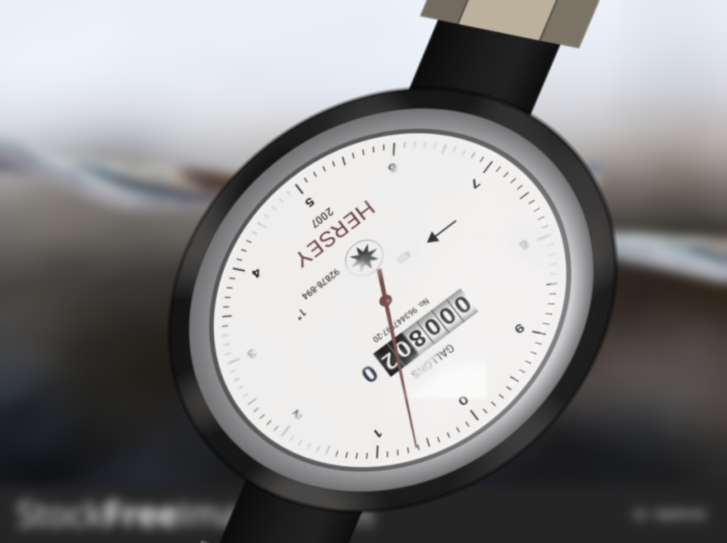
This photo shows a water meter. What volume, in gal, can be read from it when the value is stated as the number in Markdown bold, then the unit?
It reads **8020.6** gal
